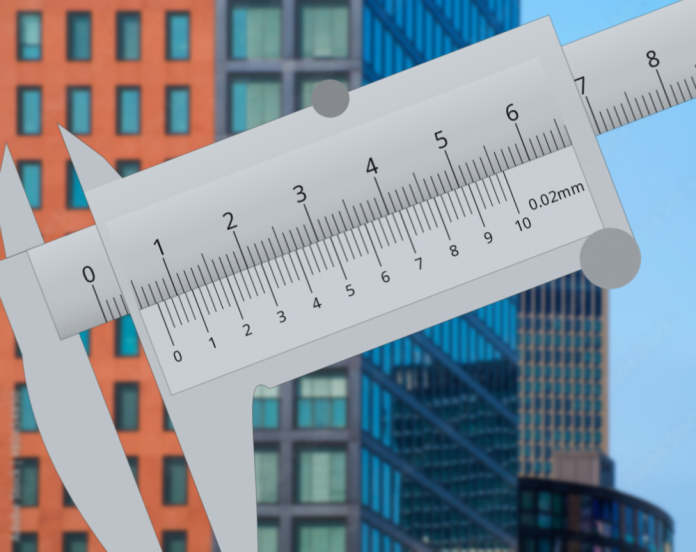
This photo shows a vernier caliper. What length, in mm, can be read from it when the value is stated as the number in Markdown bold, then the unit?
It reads **7.2** mm
